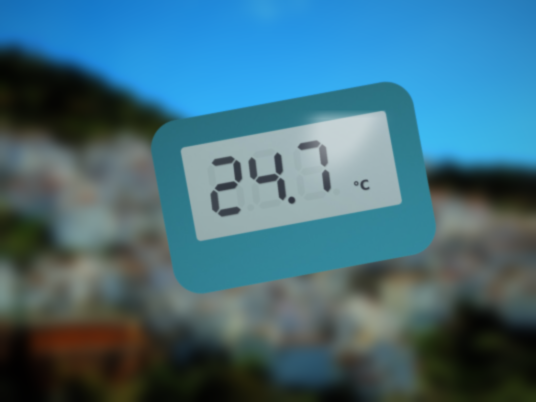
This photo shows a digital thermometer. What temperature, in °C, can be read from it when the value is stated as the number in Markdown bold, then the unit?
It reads **24.7** °C
